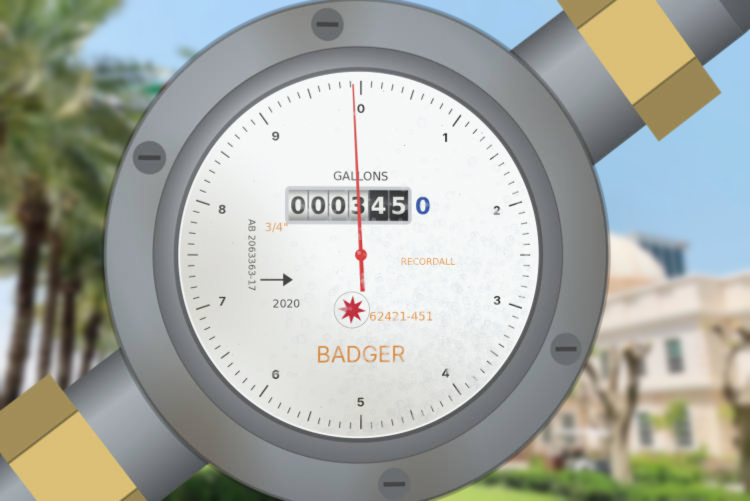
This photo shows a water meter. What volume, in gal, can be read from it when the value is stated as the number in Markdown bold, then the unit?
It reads **3449.9** gal
